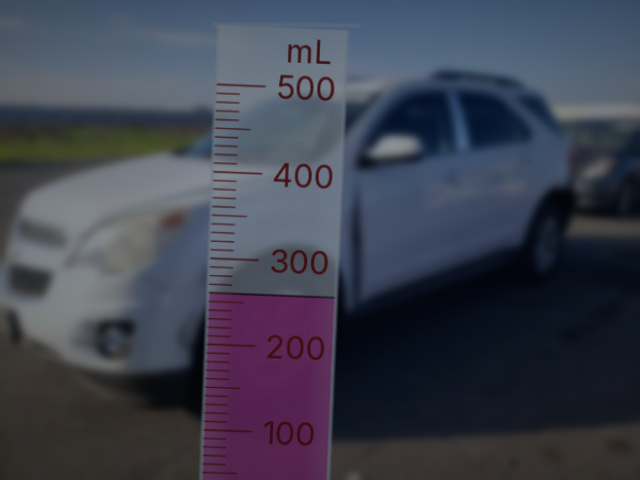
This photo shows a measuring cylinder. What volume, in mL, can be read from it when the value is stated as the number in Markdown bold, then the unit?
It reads **260** mL
